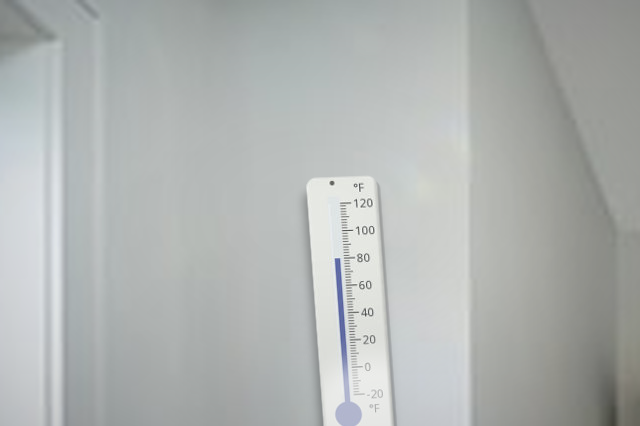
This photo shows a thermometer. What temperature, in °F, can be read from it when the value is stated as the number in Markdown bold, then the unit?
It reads **80** °F
